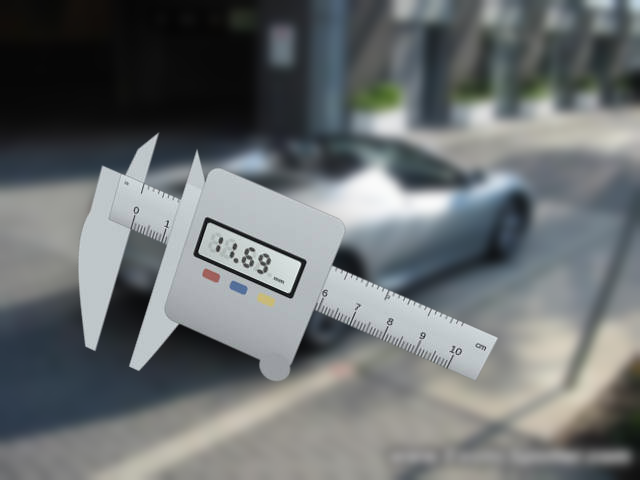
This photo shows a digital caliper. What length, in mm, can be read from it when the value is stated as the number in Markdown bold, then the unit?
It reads **11.69** mm
